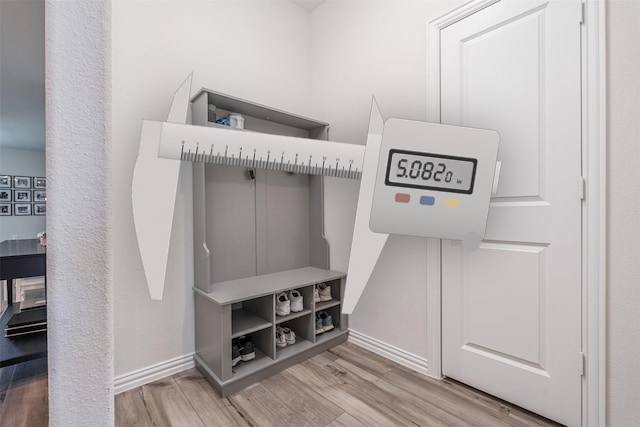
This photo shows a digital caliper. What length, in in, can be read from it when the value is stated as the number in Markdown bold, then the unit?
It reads **5.0820** in
